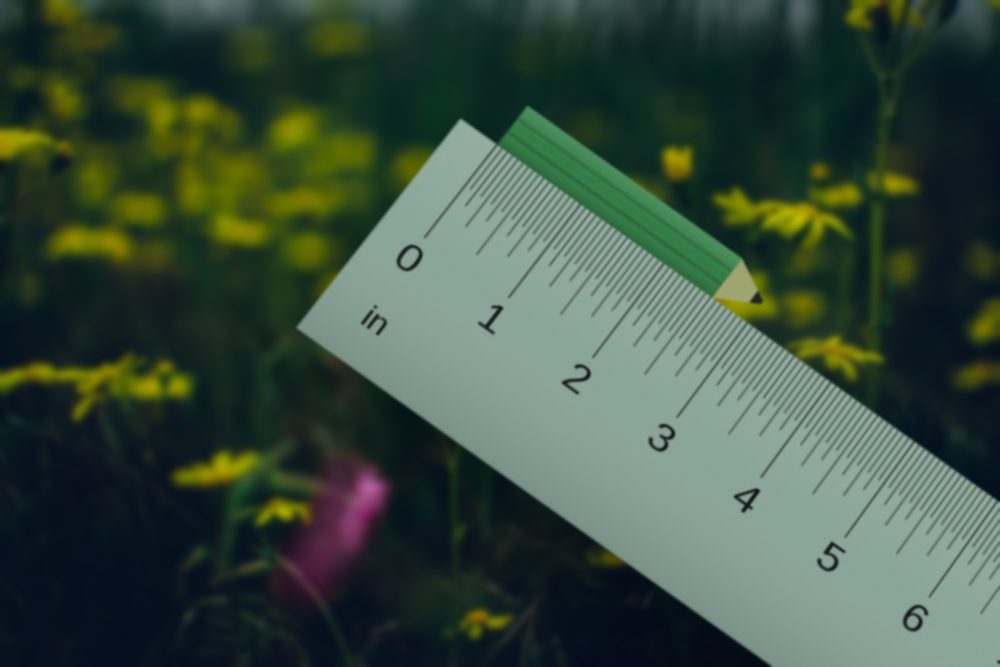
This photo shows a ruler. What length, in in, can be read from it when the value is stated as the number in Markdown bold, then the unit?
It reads **3** in
